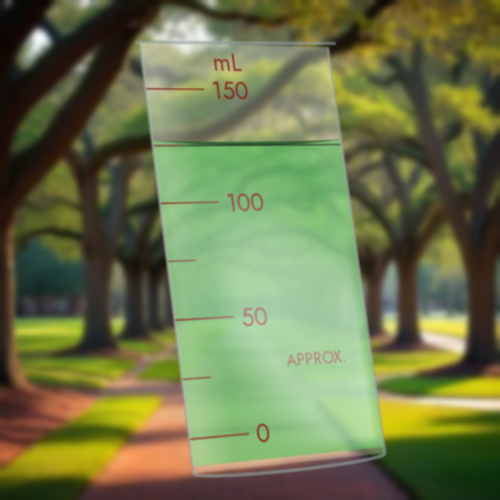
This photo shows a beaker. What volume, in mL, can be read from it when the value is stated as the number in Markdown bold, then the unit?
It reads **125** mL
